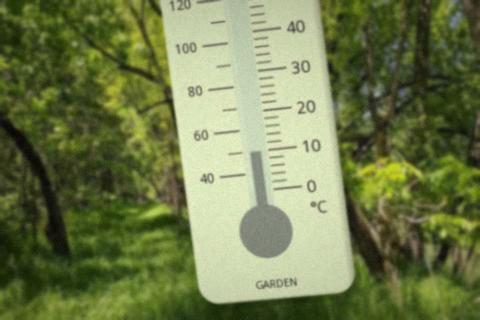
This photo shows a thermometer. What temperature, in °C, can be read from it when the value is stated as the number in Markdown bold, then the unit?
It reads **10** °C
